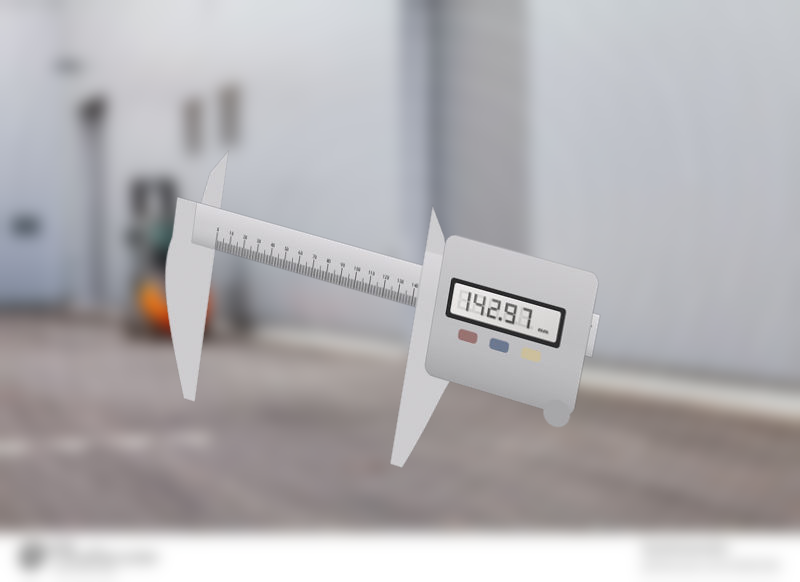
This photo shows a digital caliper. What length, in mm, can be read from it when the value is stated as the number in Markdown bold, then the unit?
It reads **142.97** mm
